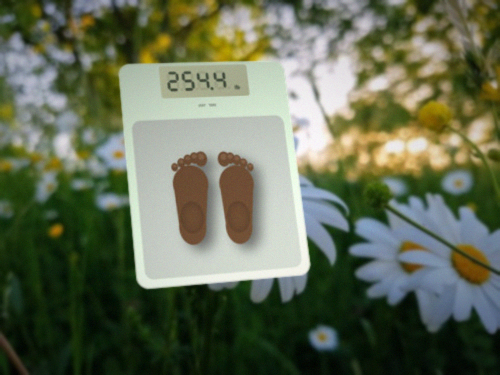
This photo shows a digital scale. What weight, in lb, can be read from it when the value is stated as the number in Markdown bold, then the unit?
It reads **254.4** lb
